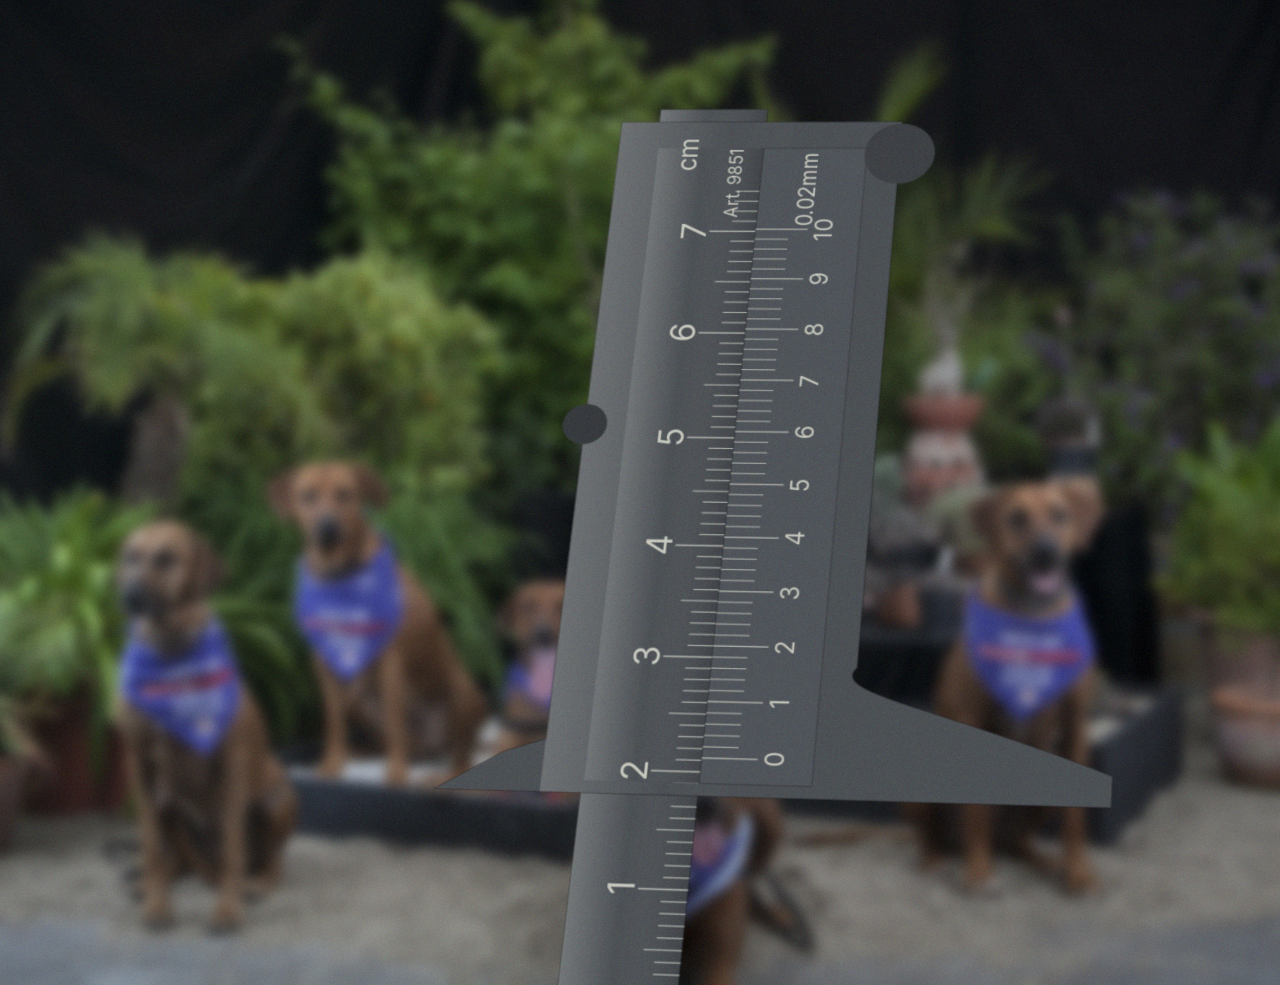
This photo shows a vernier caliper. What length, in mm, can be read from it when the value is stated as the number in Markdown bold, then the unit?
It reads **21.2** mm
